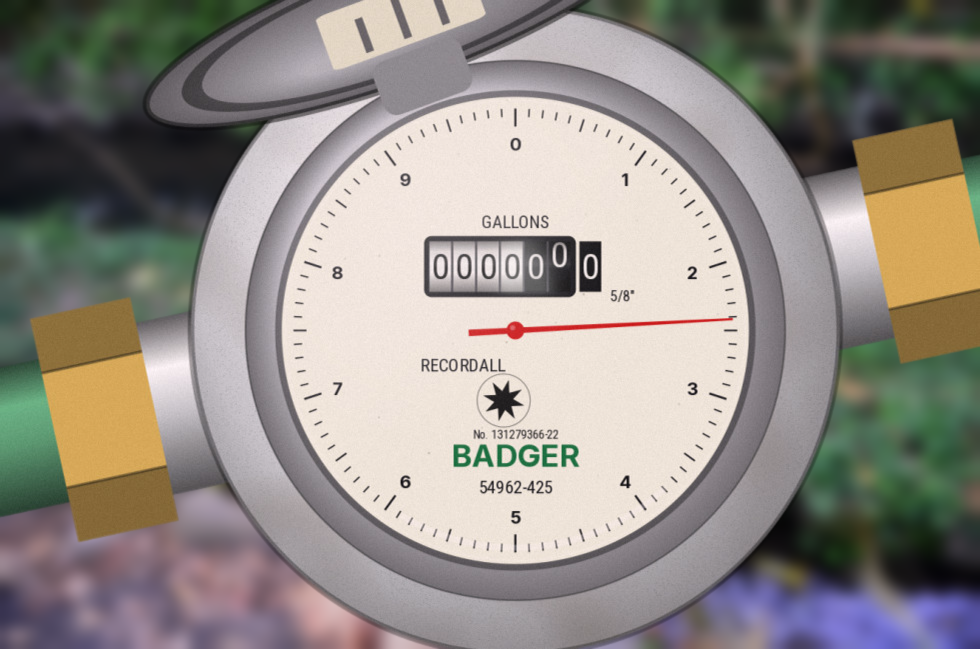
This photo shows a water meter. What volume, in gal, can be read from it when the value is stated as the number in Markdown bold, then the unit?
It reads **2.4** gal
